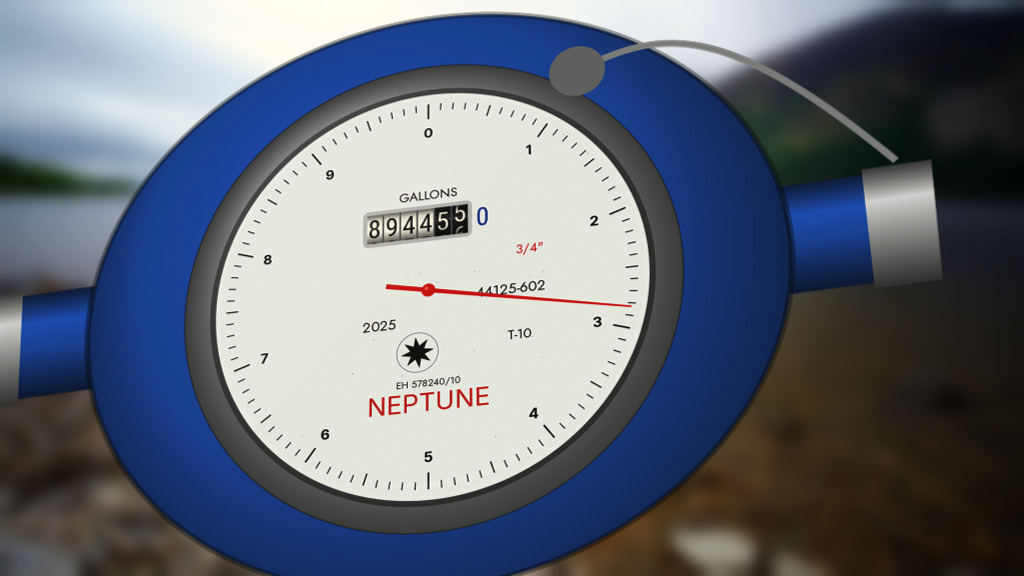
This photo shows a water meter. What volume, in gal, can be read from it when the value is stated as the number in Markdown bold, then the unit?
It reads **8944552.8** gal
